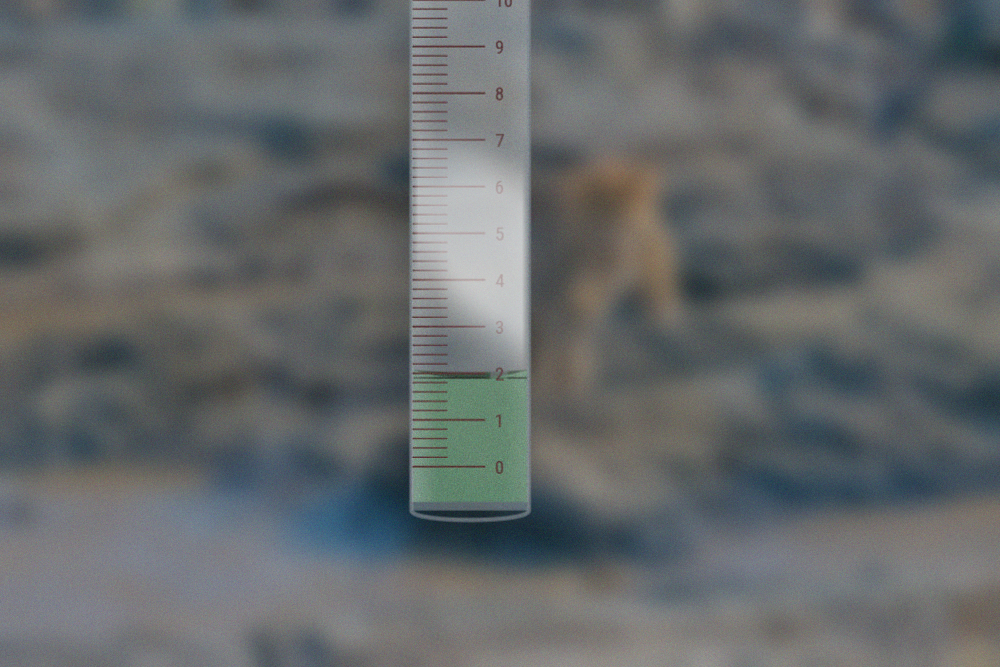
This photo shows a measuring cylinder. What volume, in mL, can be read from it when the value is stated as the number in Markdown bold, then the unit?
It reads **1.9** mL
